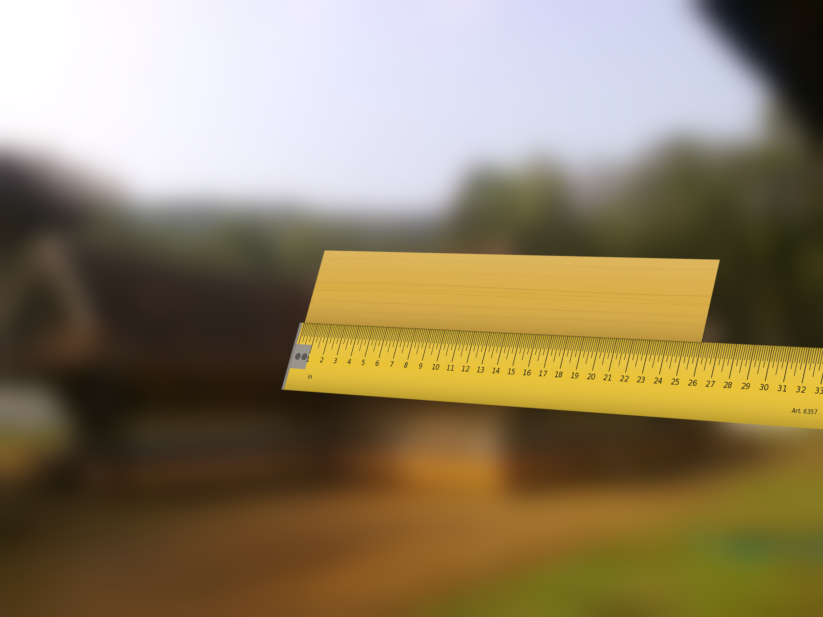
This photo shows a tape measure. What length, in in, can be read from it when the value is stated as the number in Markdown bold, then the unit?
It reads **26** in
